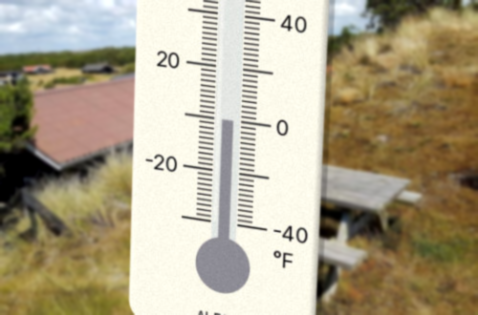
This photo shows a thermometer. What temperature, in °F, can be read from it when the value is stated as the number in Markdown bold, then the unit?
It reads **0** °F
